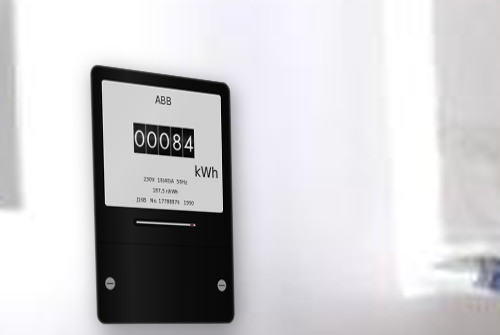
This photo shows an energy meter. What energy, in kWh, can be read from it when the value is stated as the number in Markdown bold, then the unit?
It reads **84** kWh
